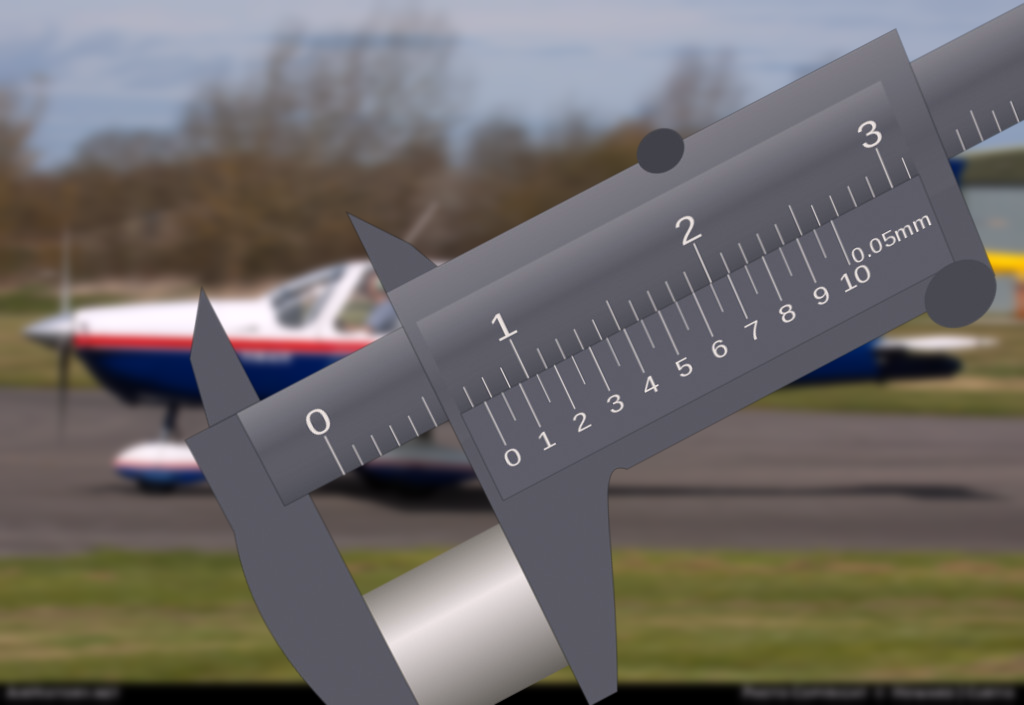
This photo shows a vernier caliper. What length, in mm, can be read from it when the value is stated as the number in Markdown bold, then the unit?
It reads **7.6** mm
